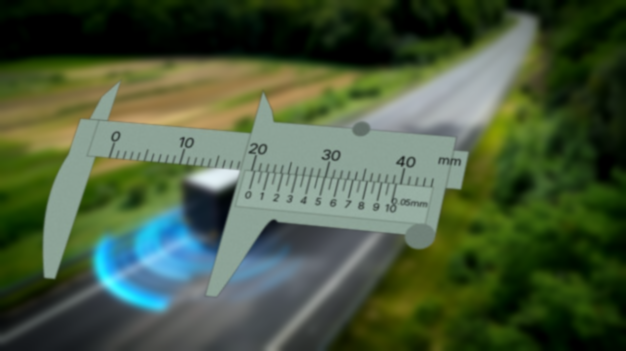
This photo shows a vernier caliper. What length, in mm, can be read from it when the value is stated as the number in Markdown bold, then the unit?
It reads **20.4** mm
